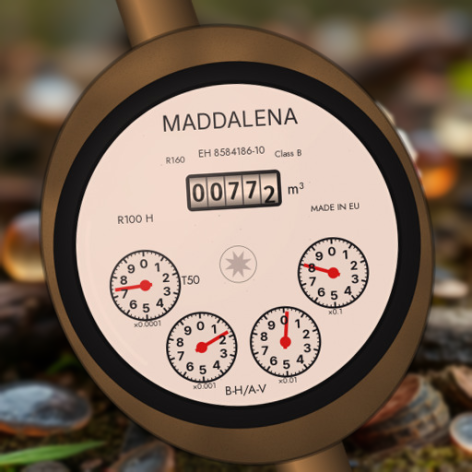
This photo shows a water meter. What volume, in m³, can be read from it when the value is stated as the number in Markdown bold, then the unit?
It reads **771.8017** m³
